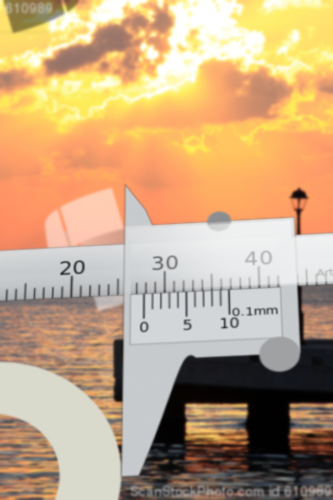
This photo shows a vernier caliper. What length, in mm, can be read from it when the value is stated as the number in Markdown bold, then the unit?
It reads **27.8** mm
